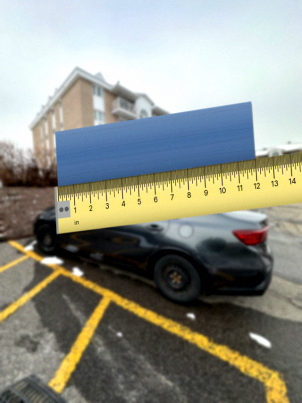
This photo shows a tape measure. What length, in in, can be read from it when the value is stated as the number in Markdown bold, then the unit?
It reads **12** in
